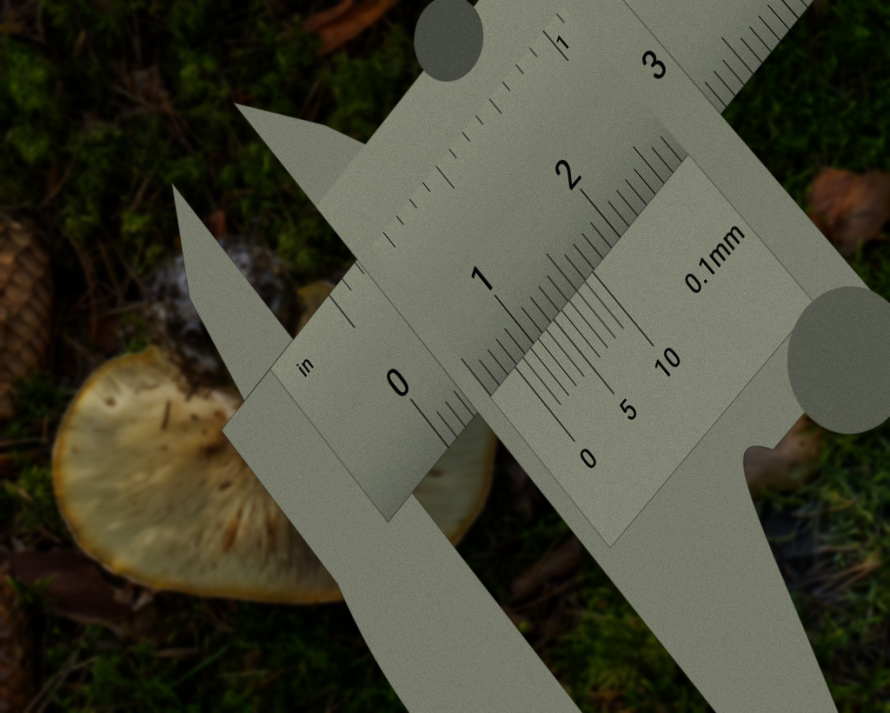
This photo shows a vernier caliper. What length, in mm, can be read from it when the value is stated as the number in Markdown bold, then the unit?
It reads **7.8** mm
